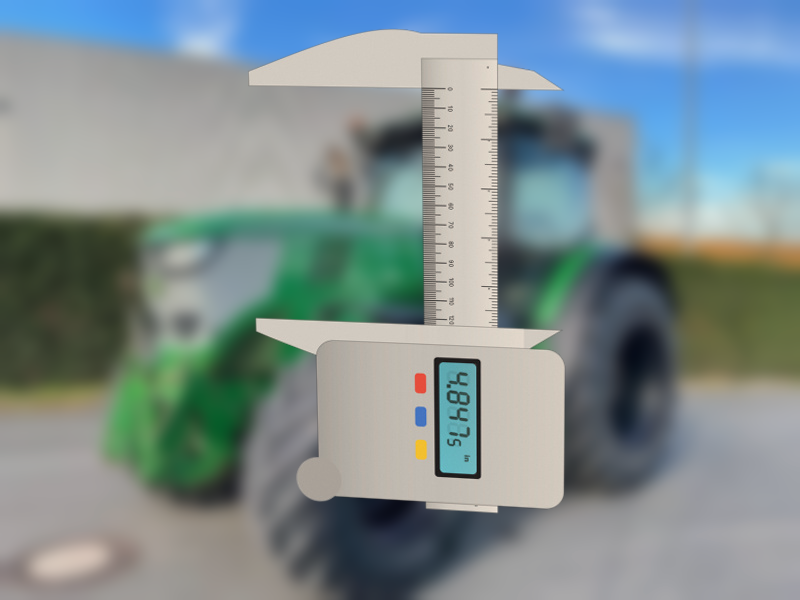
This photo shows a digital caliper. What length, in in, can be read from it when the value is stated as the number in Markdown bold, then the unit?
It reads **4.8475** in
